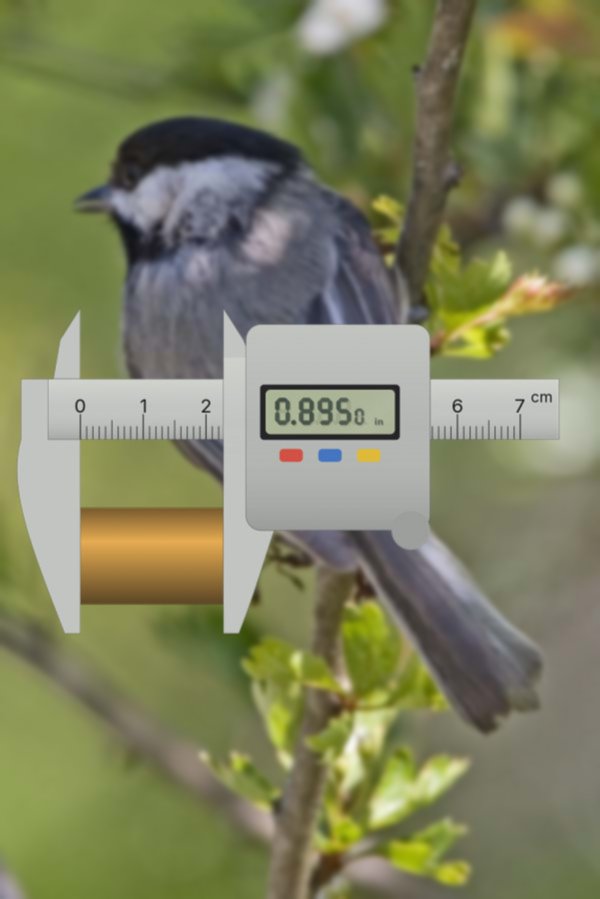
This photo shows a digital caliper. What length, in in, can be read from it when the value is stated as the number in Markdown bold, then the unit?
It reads **0.8950** in
